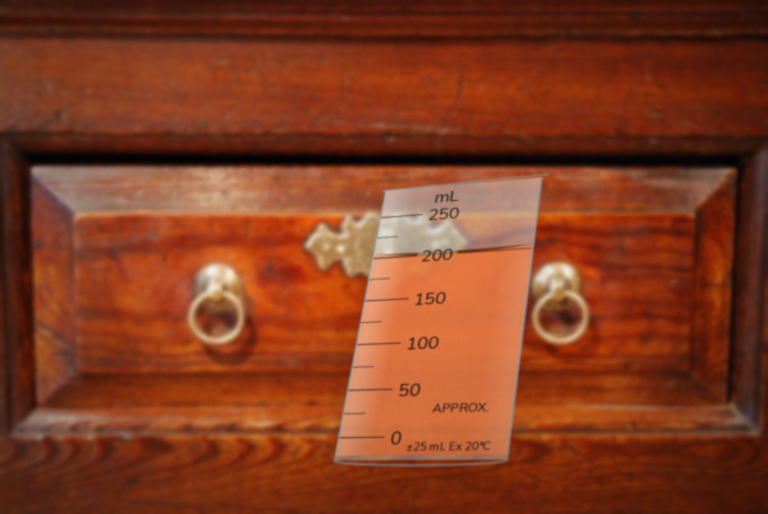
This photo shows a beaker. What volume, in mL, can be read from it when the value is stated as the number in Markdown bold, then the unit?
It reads **200** mL
